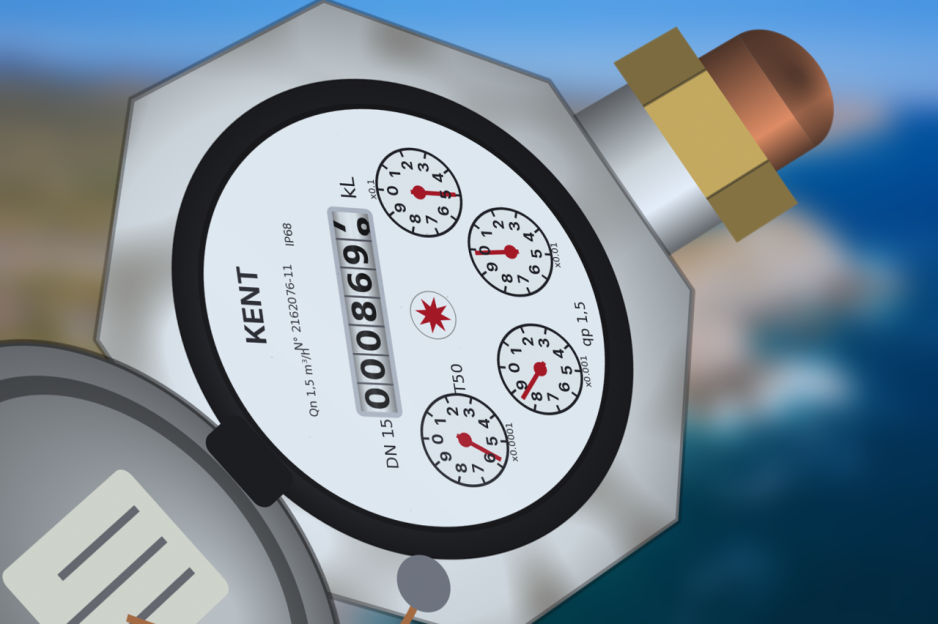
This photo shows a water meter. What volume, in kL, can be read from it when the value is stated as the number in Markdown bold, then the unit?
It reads **8697.4985** kL
